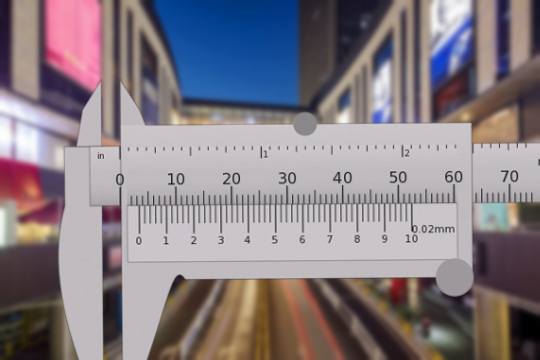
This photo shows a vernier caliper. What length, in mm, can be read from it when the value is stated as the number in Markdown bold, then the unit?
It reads **3.4** mm
